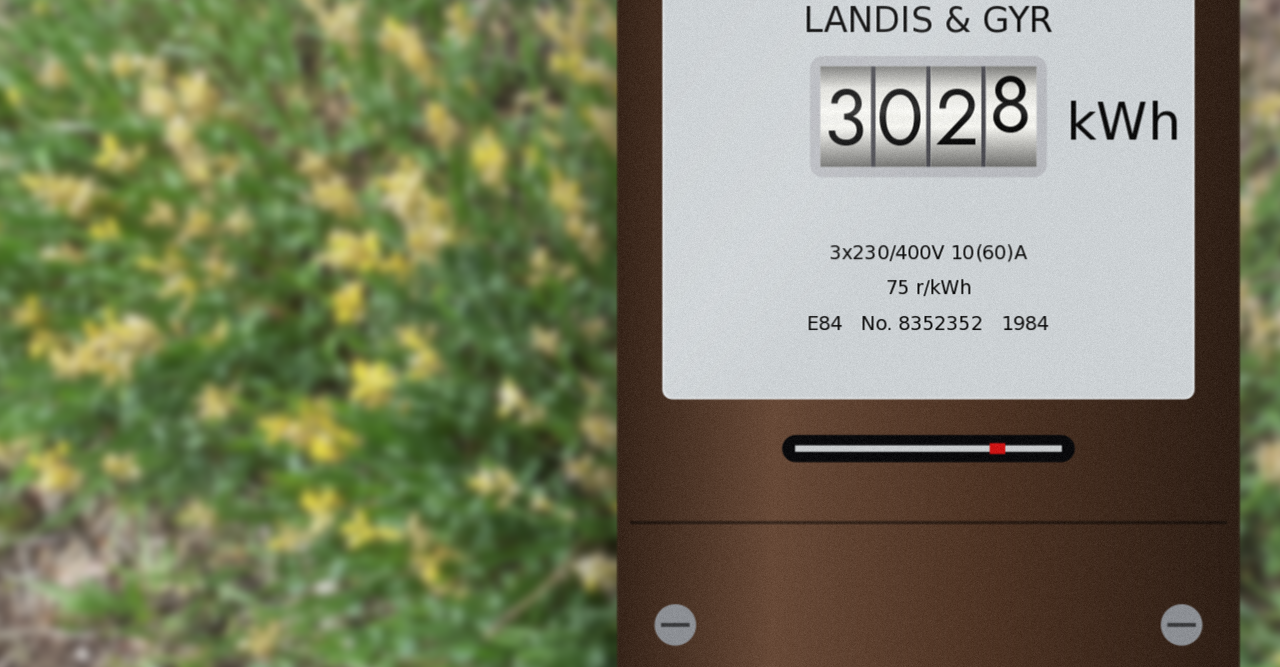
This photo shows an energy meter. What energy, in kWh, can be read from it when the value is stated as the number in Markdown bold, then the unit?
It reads **3028** kWh
